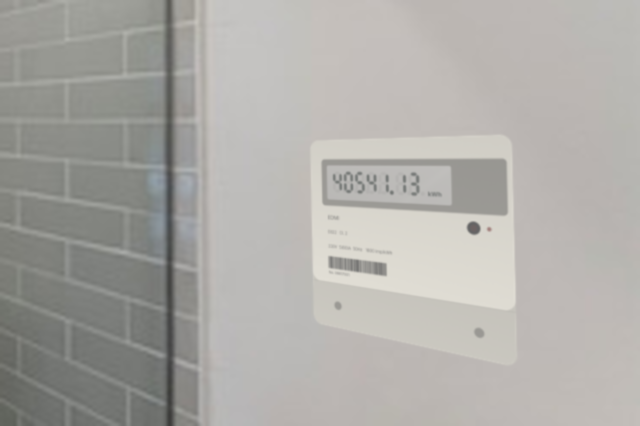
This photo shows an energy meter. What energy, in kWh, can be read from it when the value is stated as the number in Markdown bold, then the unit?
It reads **40541.13** kWh
